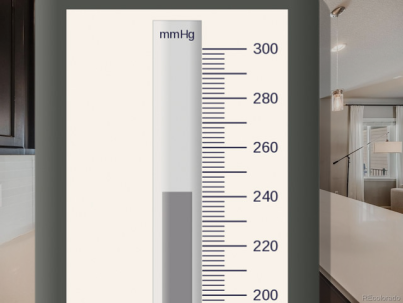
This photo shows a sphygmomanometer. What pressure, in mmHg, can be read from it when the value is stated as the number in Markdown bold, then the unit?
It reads **242** mmHg
